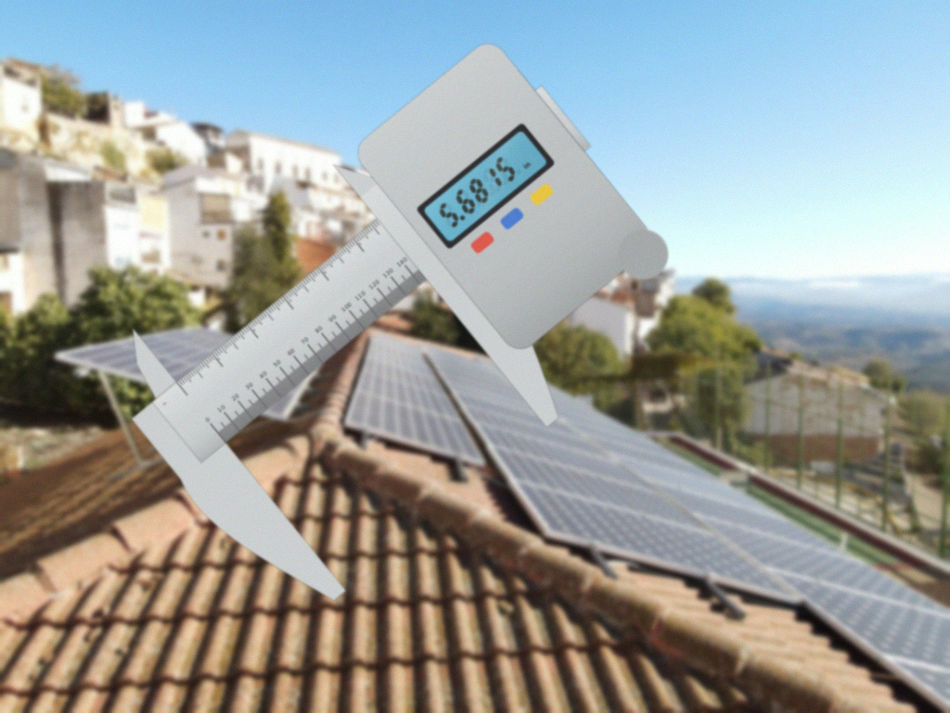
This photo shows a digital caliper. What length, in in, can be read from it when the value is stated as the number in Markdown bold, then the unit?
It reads **5.6815** in
